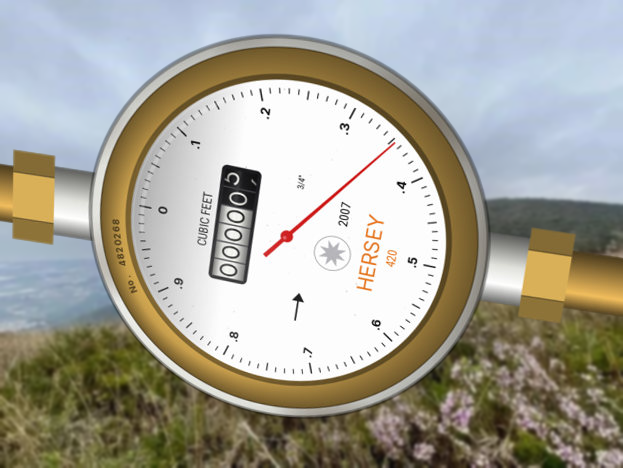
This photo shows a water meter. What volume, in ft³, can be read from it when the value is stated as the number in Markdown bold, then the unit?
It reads **5.35** ft³
